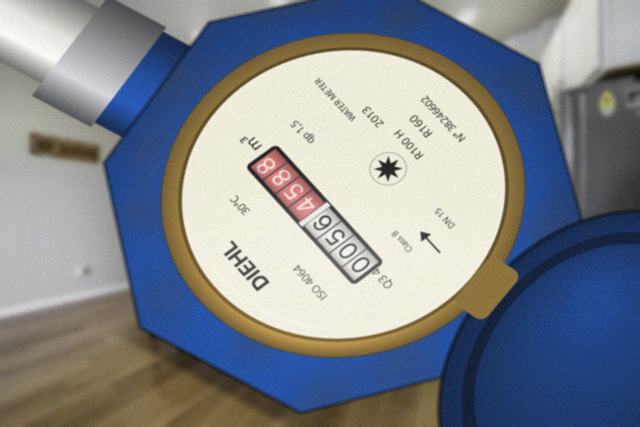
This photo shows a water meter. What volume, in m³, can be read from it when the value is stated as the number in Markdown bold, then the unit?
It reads **56.4588** m³
